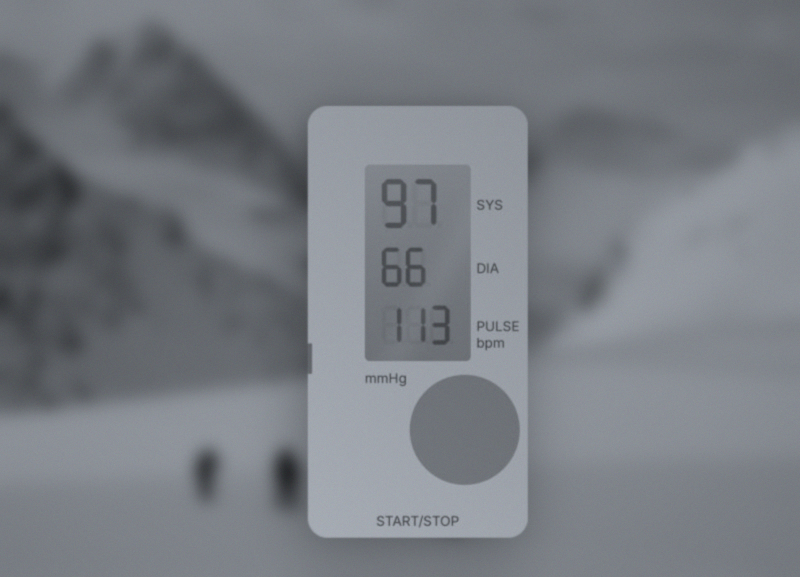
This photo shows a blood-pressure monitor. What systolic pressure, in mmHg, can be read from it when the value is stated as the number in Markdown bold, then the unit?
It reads **97** mmHg
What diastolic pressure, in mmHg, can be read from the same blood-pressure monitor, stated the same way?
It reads **66** mmHg
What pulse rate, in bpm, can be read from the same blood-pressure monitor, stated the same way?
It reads **113** bpm
